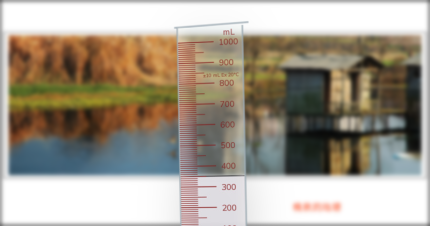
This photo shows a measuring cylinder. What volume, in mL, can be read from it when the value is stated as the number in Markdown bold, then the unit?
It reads **350** mL
